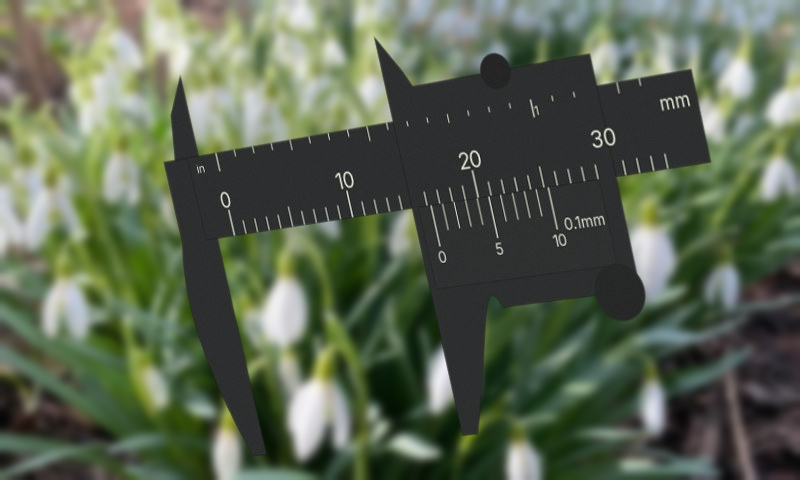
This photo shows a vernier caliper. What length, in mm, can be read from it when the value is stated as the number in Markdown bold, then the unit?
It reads **16.3** mm
